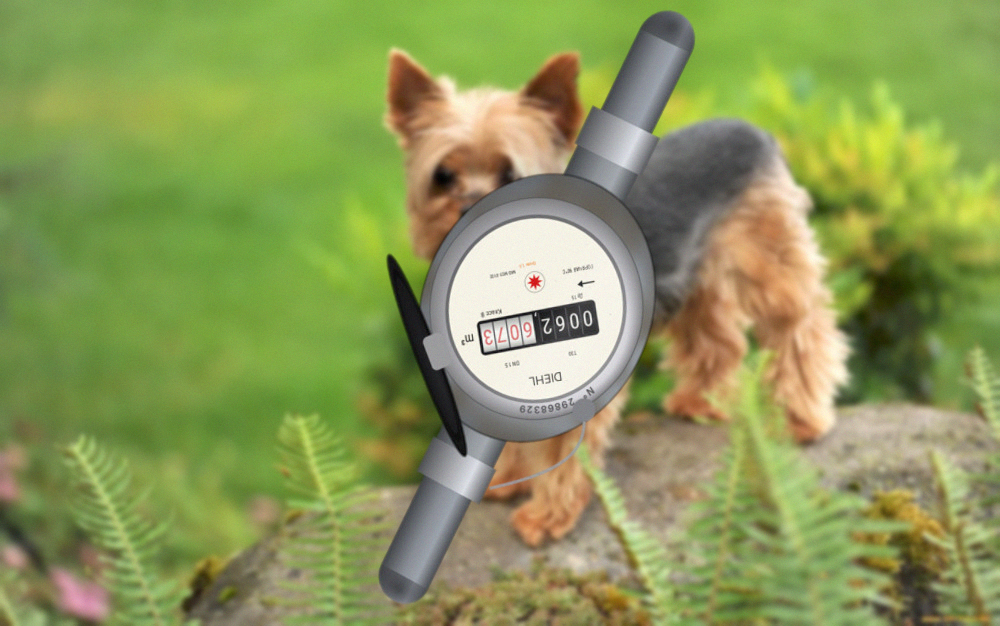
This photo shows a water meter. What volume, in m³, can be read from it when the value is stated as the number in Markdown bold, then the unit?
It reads **62.6073** m³
